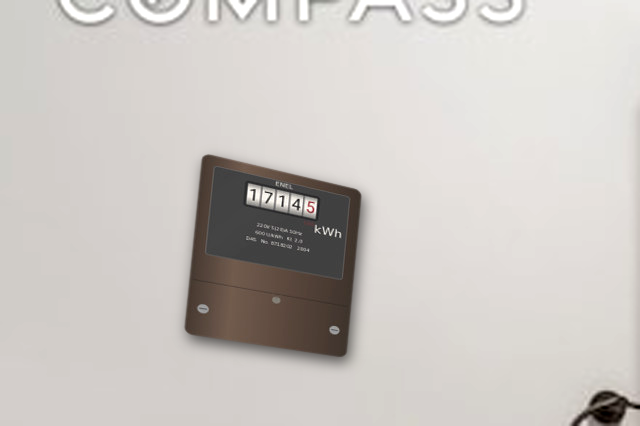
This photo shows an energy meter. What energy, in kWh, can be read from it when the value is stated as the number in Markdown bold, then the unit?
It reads **1714.5** kWh
